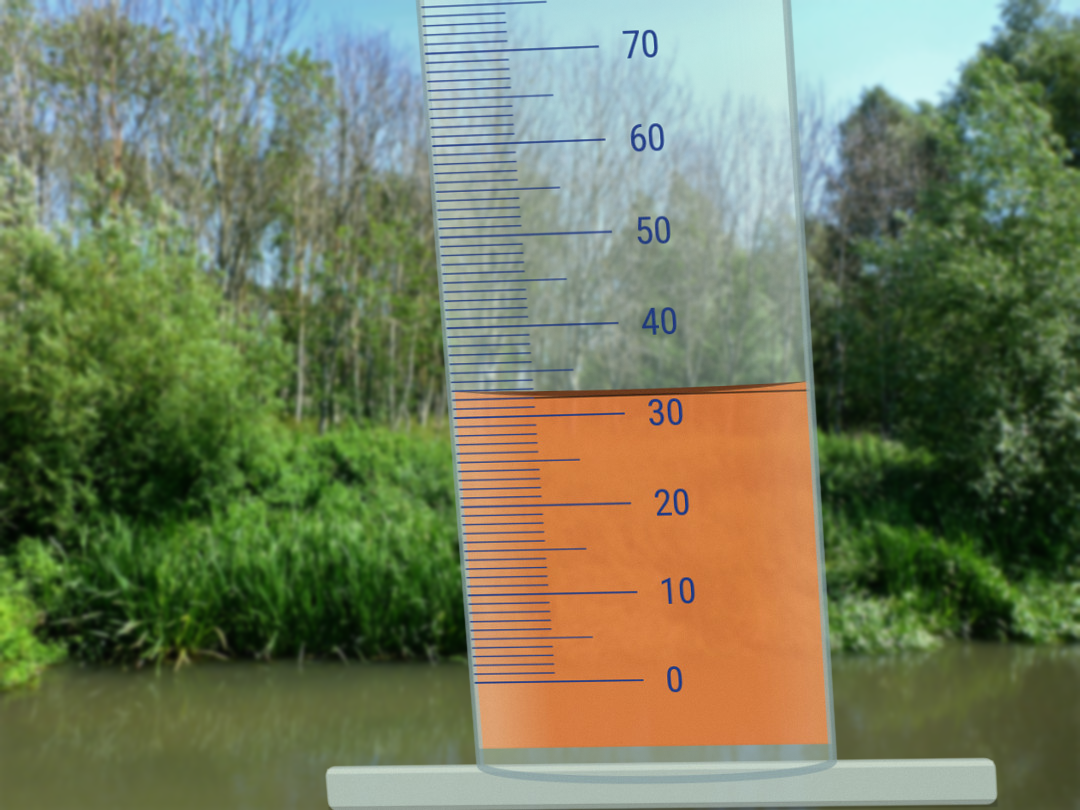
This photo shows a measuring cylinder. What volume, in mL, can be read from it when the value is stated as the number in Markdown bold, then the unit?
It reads **32** mL
